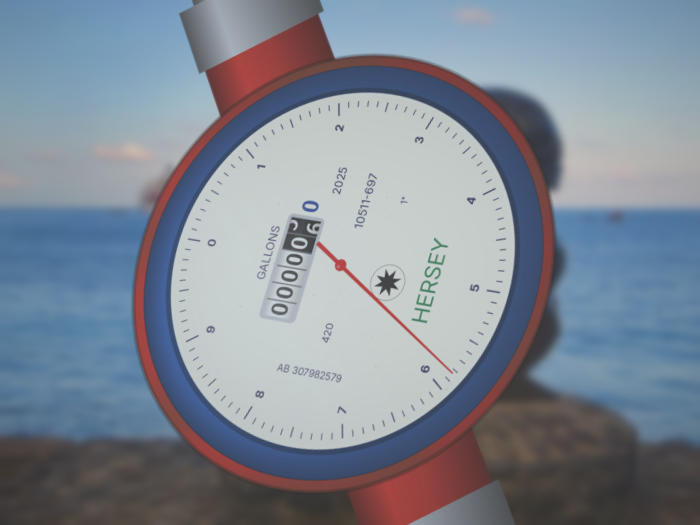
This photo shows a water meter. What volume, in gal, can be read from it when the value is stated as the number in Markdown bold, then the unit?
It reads **55.8** gal
